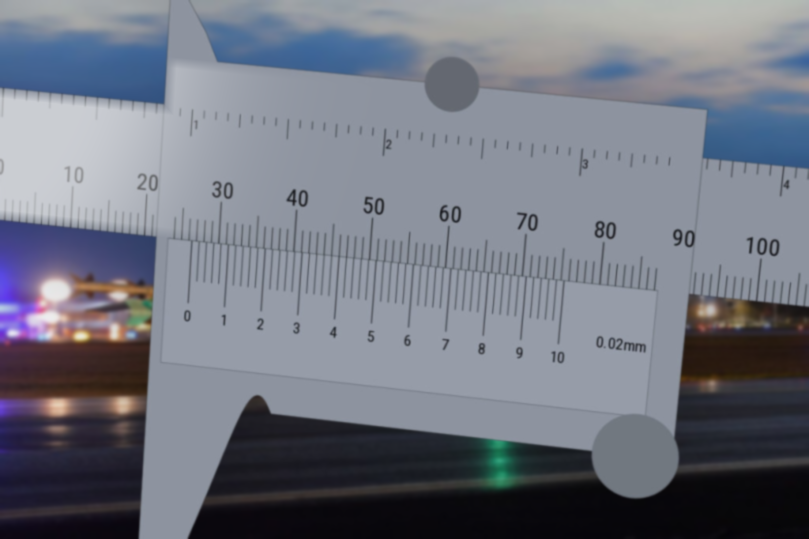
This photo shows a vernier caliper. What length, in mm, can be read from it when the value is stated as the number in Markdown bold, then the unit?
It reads **26.4** mm
